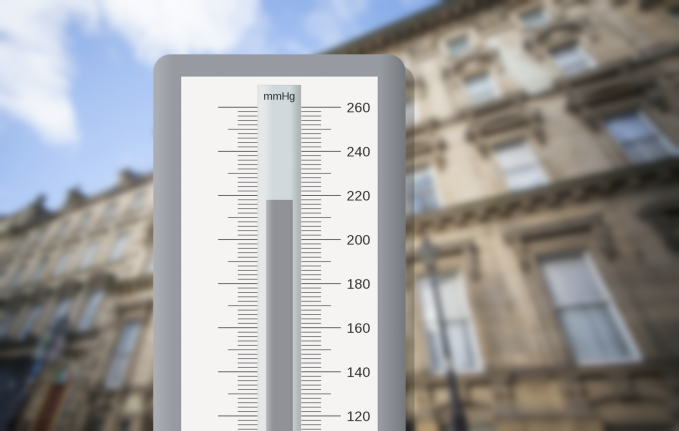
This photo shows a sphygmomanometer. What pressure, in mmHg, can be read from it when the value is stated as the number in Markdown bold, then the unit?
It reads **218** mmHg
